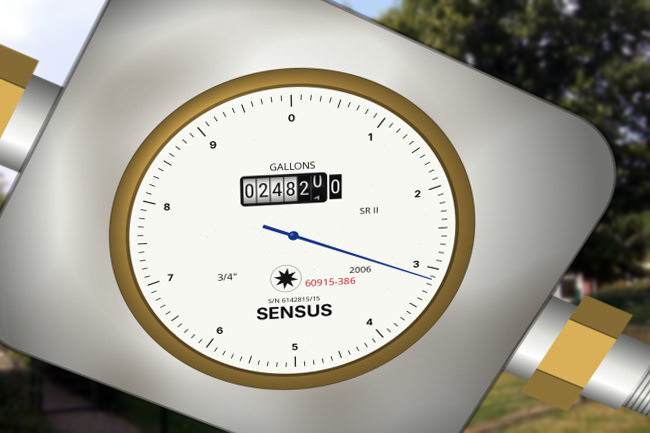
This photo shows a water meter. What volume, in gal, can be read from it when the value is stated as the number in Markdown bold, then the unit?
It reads **248203.1** gal
